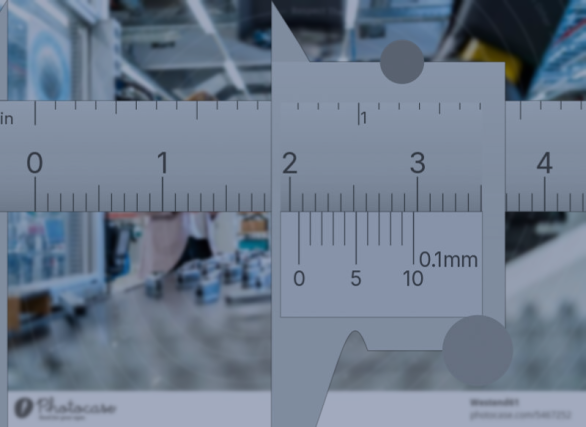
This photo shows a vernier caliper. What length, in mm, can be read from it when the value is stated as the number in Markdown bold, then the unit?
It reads **20.7** mm
